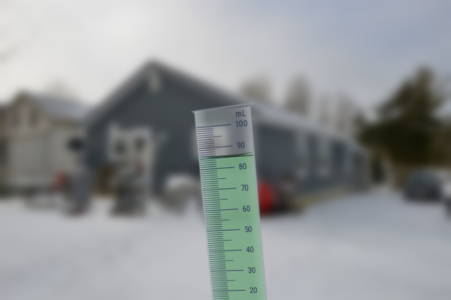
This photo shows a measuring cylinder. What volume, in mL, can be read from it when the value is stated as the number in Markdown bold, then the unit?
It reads **85** mL
